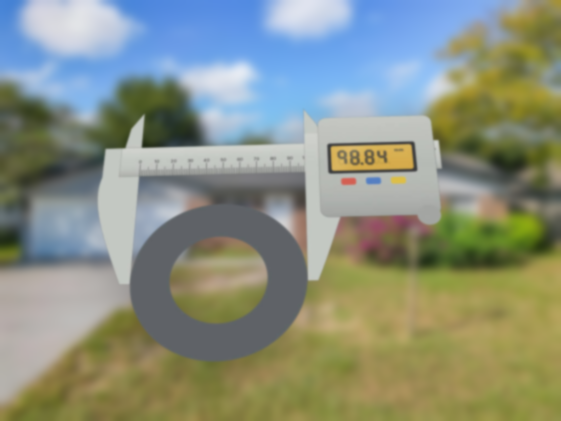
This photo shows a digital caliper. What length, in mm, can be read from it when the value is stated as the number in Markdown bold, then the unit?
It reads **98.84** mm
